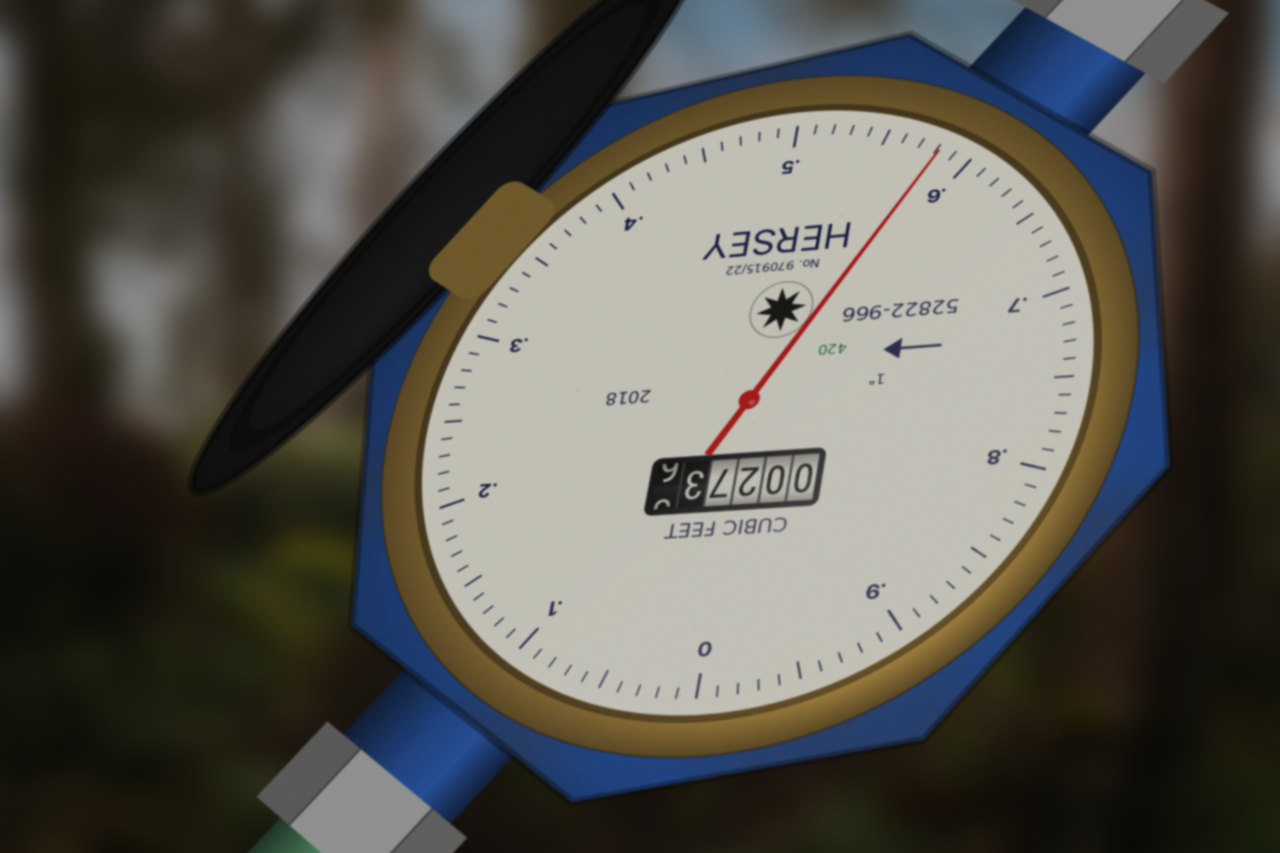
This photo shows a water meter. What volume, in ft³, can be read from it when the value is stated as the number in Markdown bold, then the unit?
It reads **2735.58** ft³
